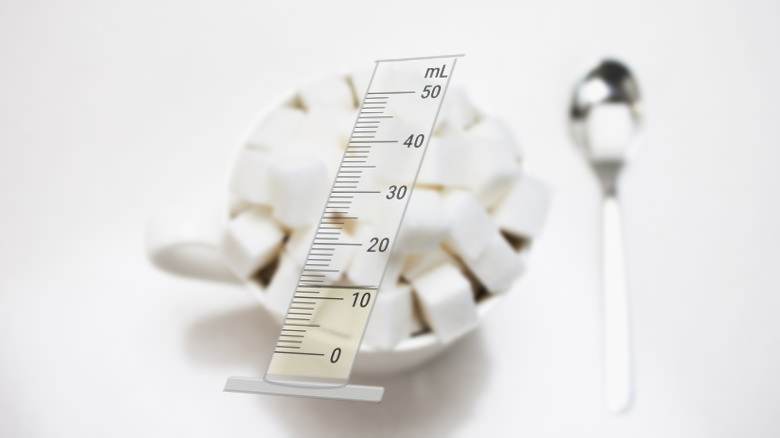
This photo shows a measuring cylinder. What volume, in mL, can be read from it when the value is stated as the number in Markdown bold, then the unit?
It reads **12** mL
